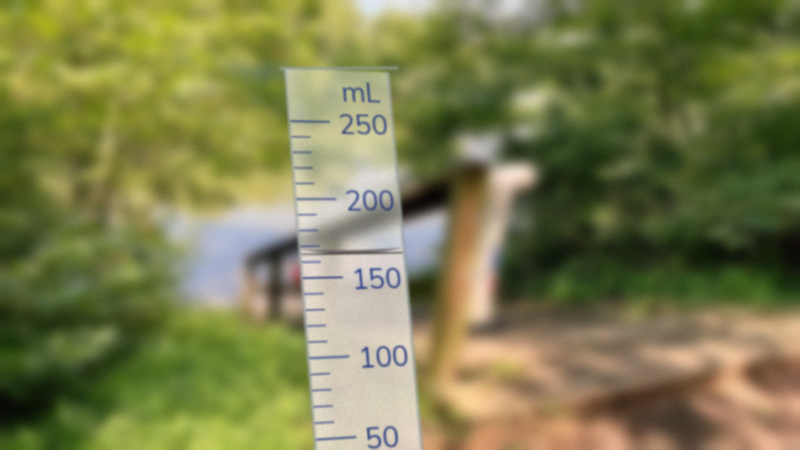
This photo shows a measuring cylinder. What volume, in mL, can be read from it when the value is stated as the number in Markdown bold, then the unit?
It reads **165** mL
